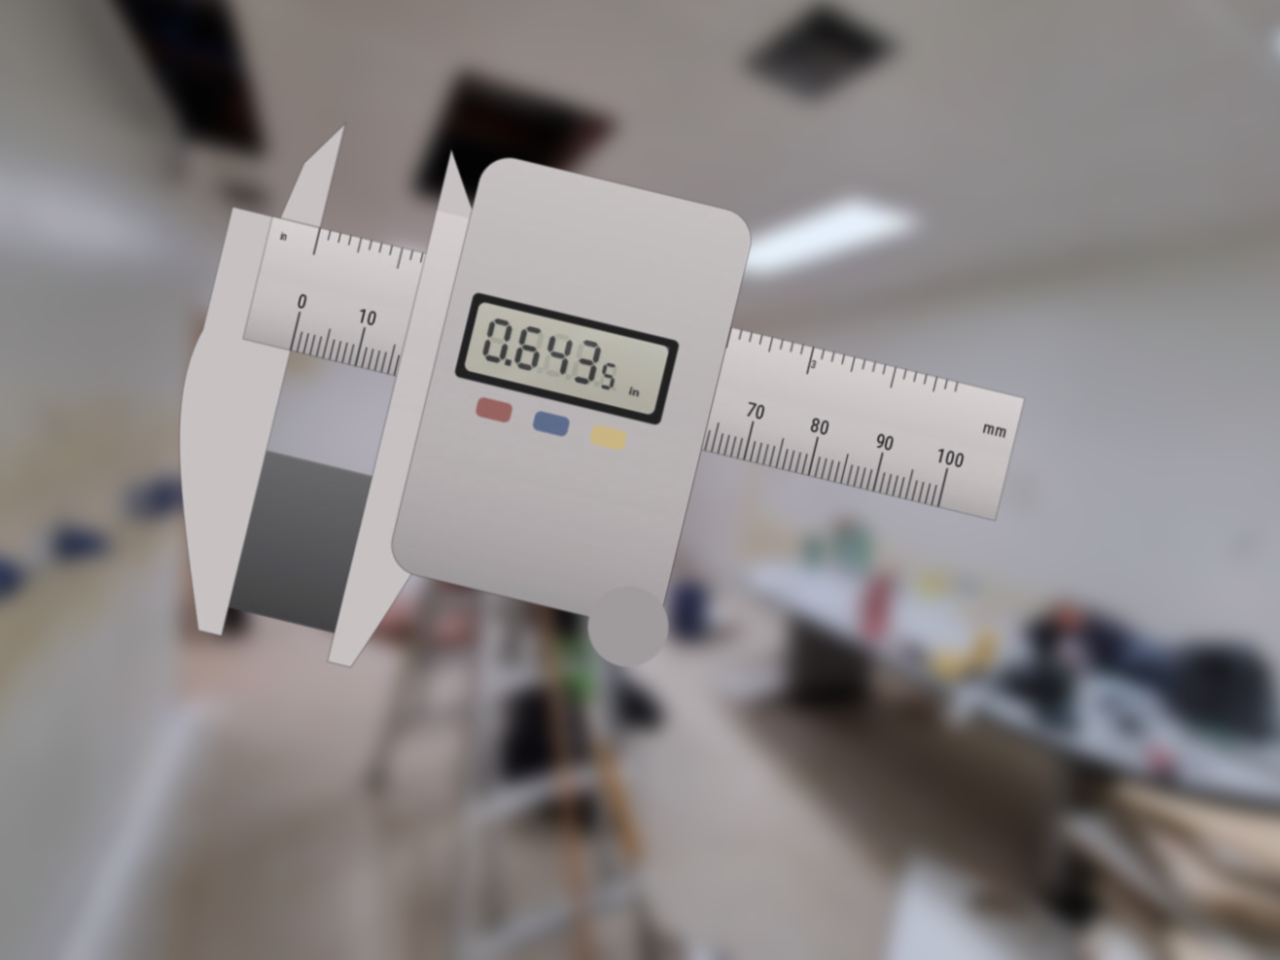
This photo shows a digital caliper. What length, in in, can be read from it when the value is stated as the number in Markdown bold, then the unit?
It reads **0.6435** in
